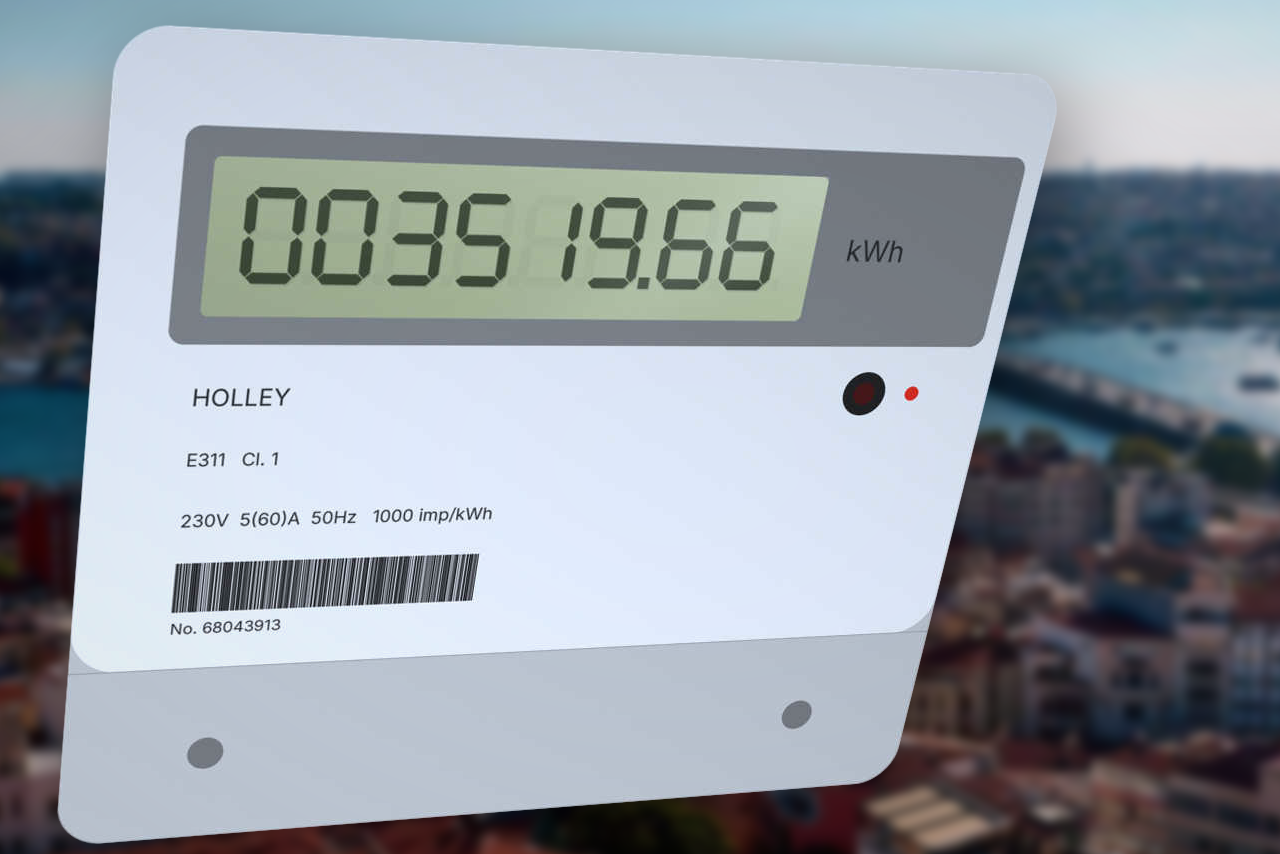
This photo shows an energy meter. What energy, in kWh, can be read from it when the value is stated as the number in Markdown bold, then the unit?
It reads **3519.66** kWh
